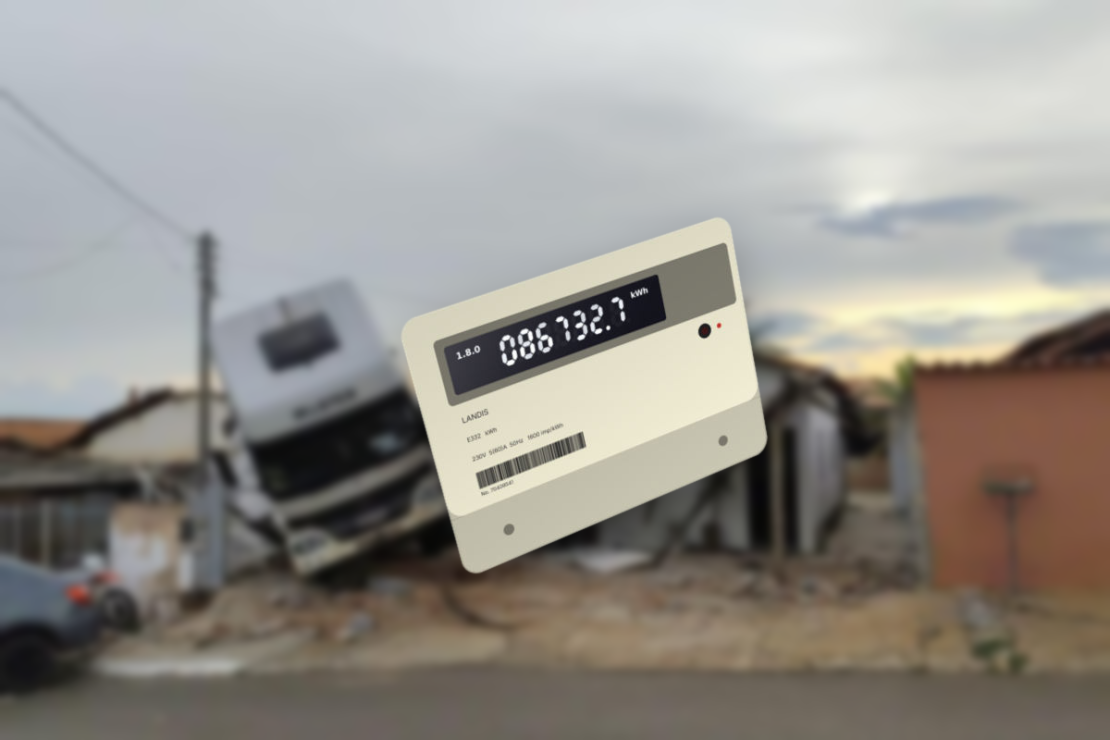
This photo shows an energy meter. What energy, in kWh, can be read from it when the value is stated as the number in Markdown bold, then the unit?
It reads **86732.7** kWh
